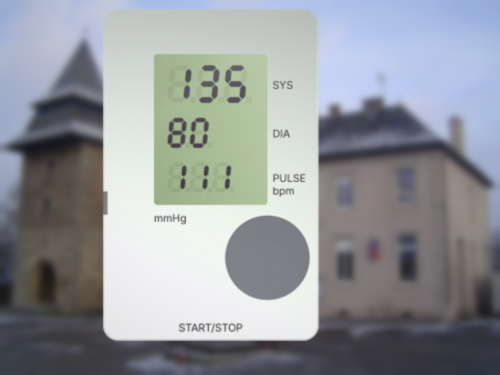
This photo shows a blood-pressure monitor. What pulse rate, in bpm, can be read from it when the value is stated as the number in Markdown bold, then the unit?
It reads **111** bpm
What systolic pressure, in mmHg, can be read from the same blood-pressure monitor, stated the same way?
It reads **135** mmHg
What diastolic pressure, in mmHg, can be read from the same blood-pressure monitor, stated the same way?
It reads **80** mmHg
